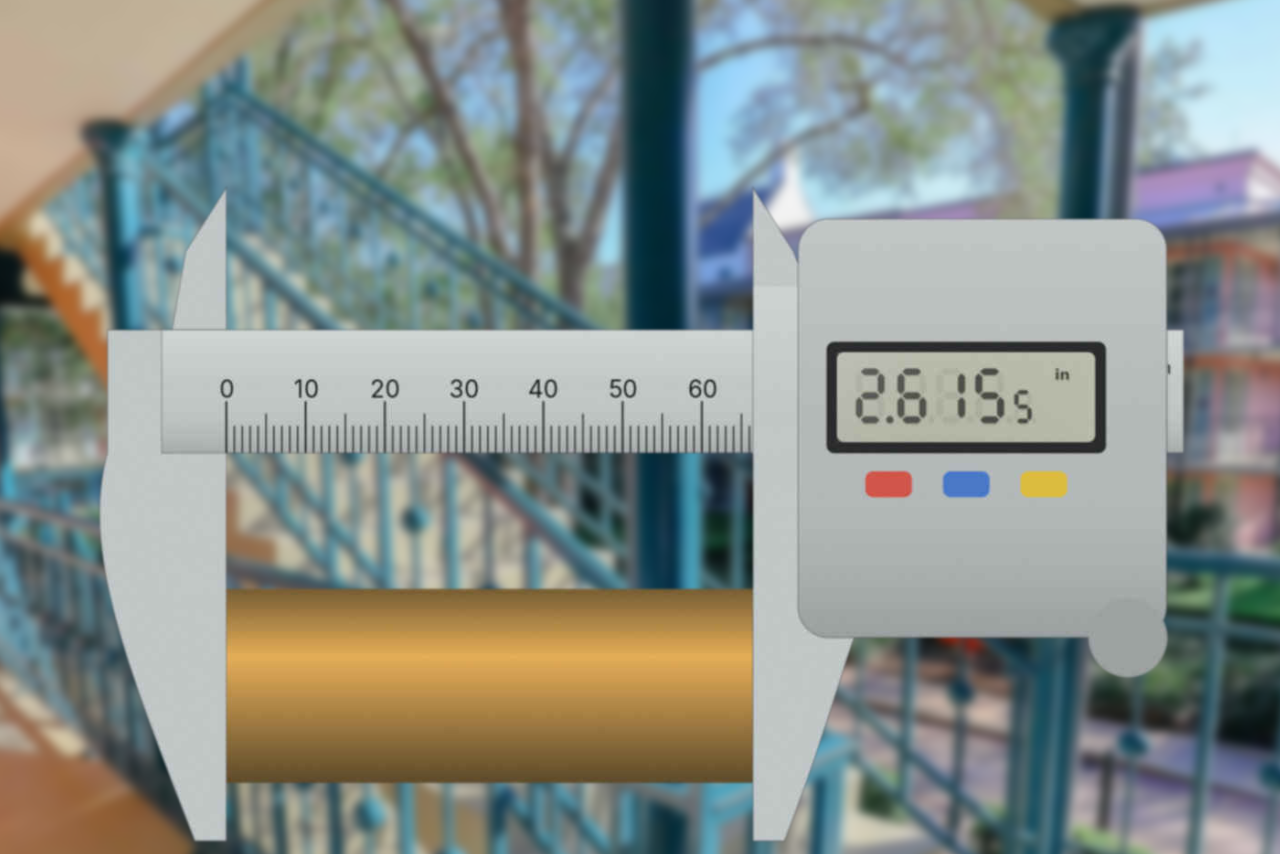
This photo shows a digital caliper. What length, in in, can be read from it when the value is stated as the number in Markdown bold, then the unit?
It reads **2.6155** in
